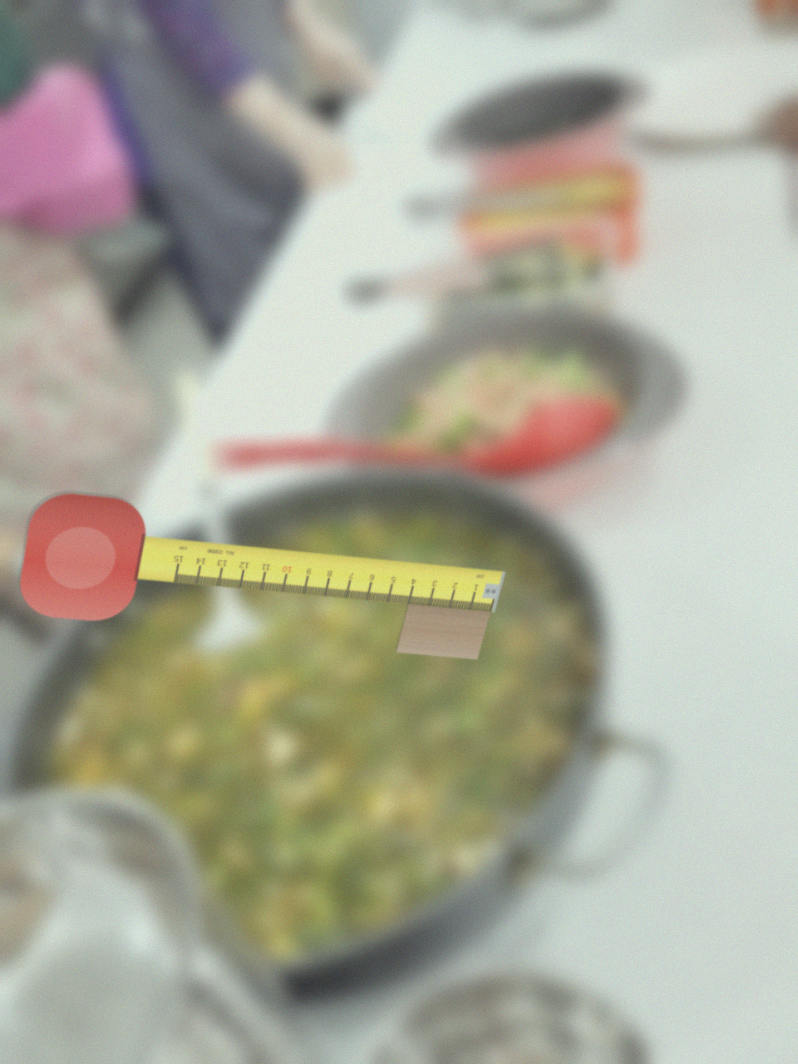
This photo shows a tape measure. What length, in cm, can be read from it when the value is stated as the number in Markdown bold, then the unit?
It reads **4** cm
